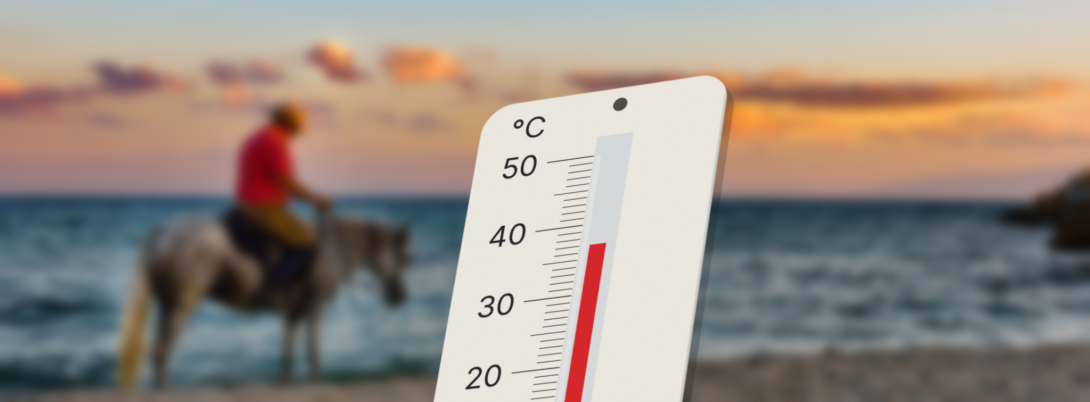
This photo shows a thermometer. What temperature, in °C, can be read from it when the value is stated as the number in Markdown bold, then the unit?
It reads **37** °C
